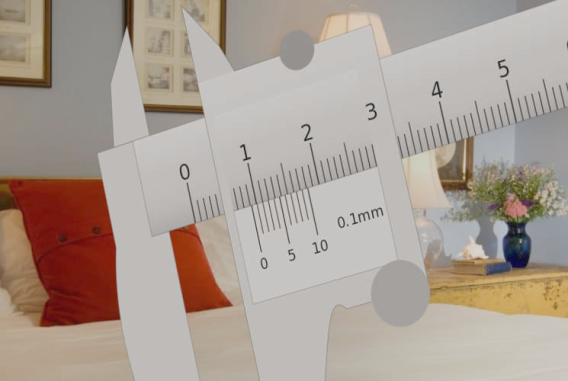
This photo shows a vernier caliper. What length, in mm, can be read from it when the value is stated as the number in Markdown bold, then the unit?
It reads **9.2** mm
